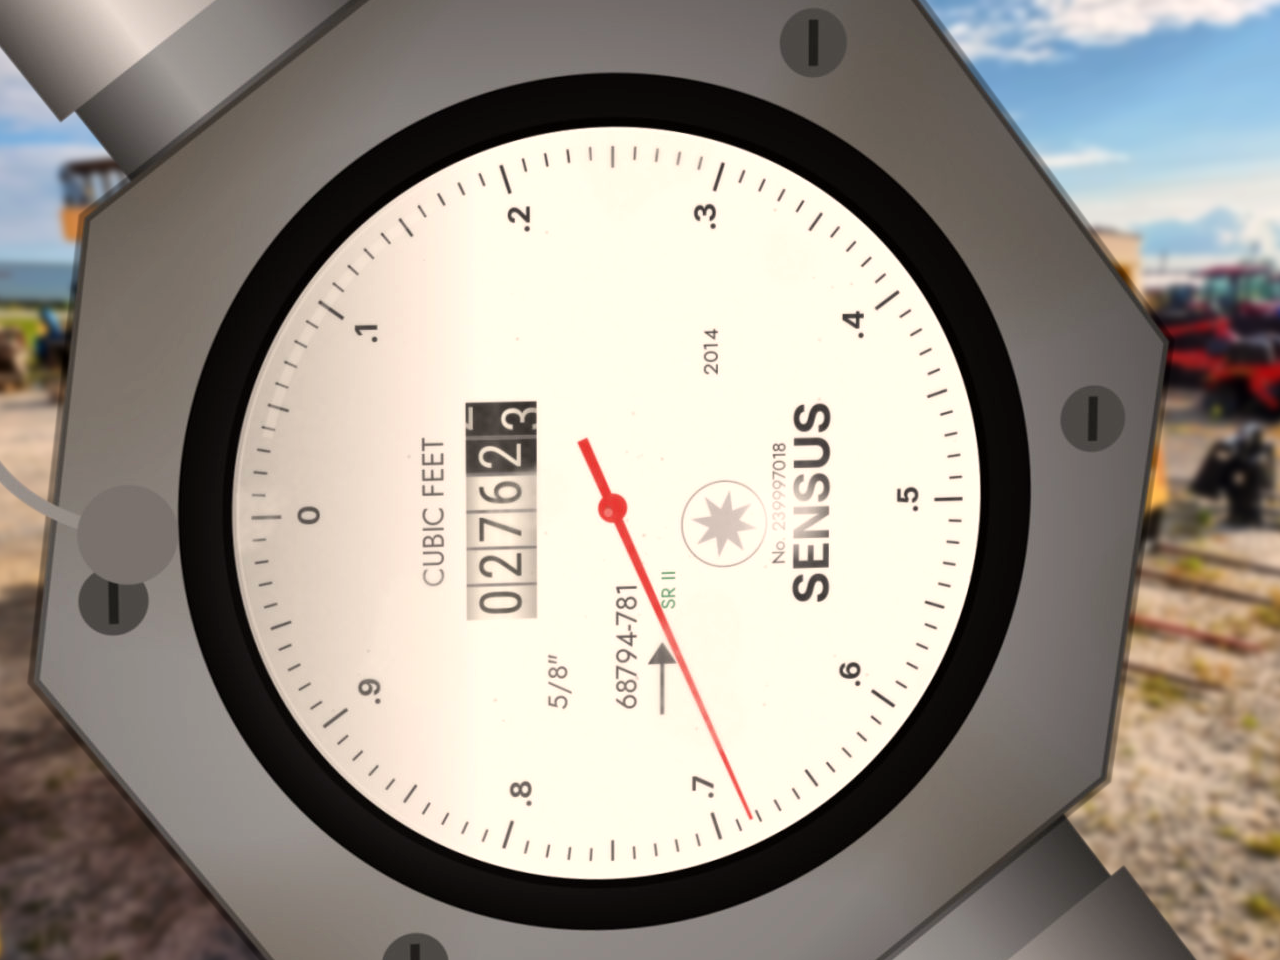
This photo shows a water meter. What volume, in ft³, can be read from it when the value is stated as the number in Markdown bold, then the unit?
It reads **27622.68** ft³
